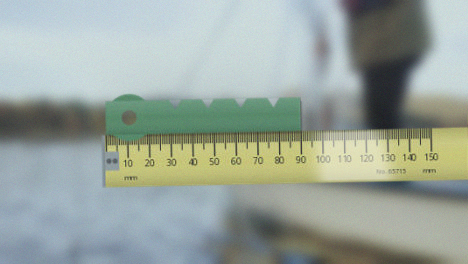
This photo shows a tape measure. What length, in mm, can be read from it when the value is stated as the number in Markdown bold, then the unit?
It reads **90** mm
